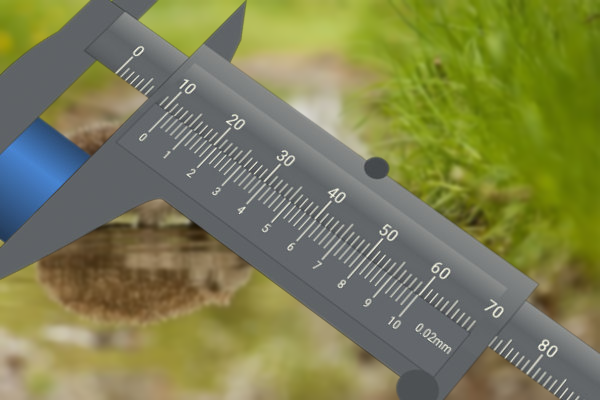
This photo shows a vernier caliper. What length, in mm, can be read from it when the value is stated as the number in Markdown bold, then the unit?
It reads **10.8** mm
